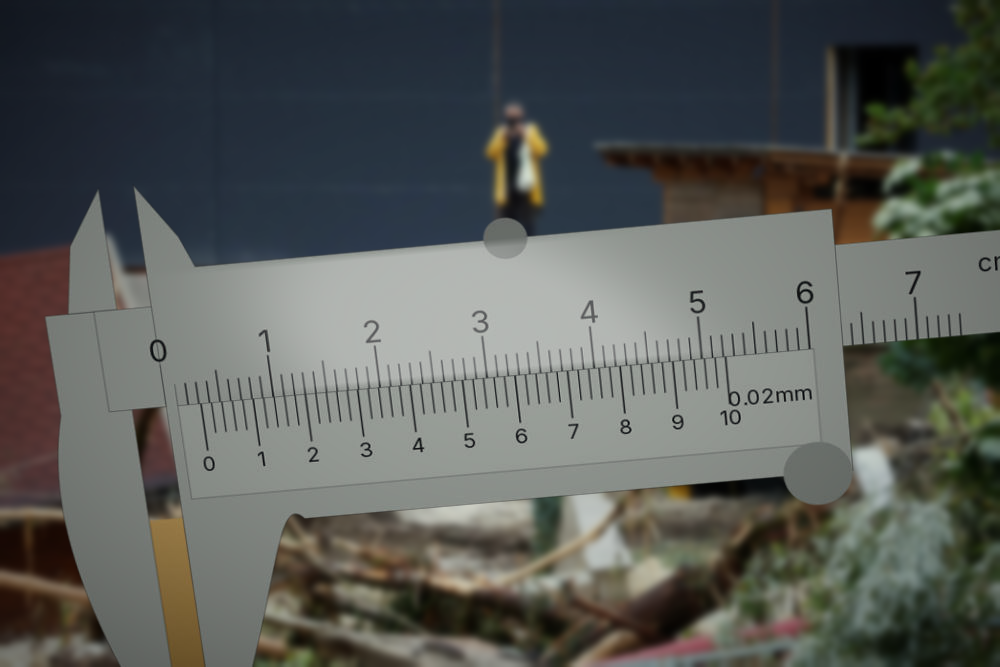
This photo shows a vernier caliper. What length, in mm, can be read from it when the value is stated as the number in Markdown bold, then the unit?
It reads **3.2** mm
